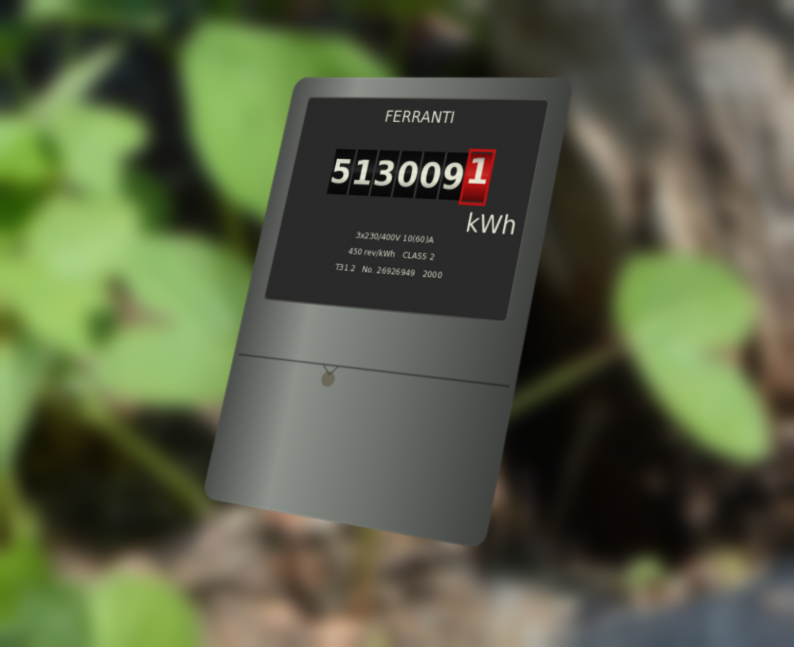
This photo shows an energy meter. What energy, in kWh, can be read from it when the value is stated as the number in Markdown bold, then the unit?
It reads **513009.1** kWh
